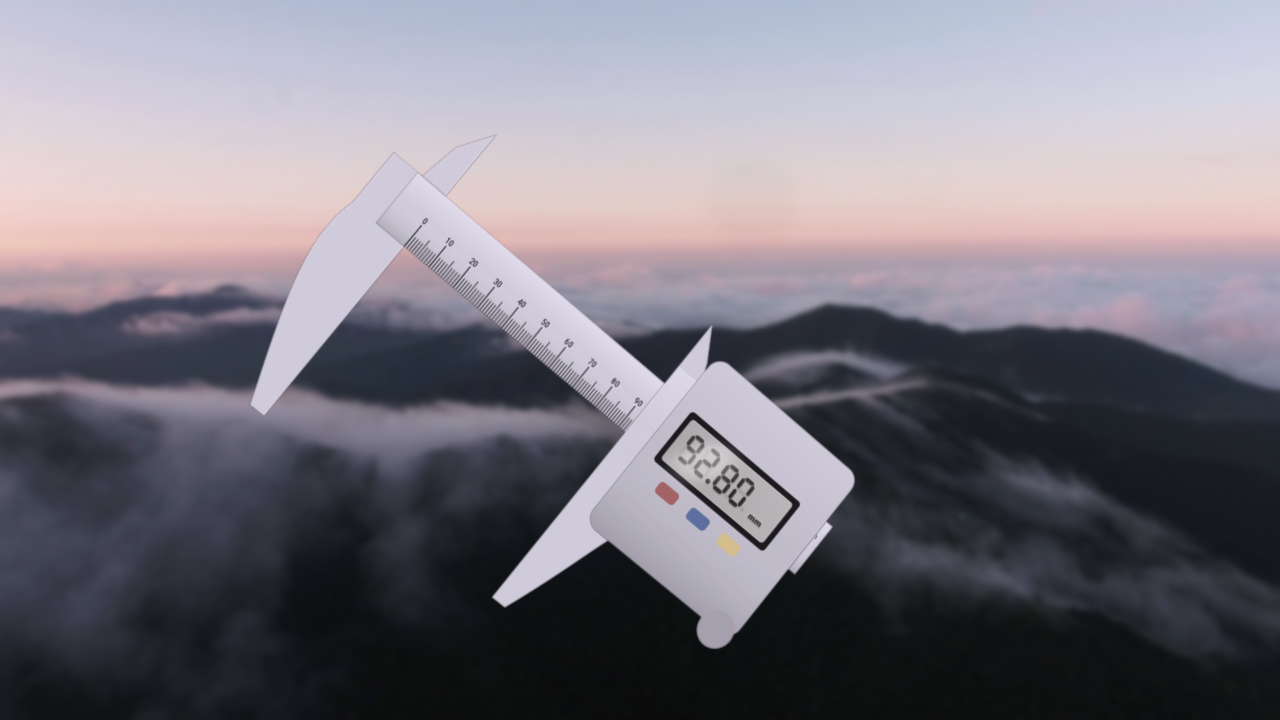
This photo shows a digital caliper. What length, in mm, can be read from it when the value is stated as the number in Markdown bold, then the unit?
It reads **92.80** mm
